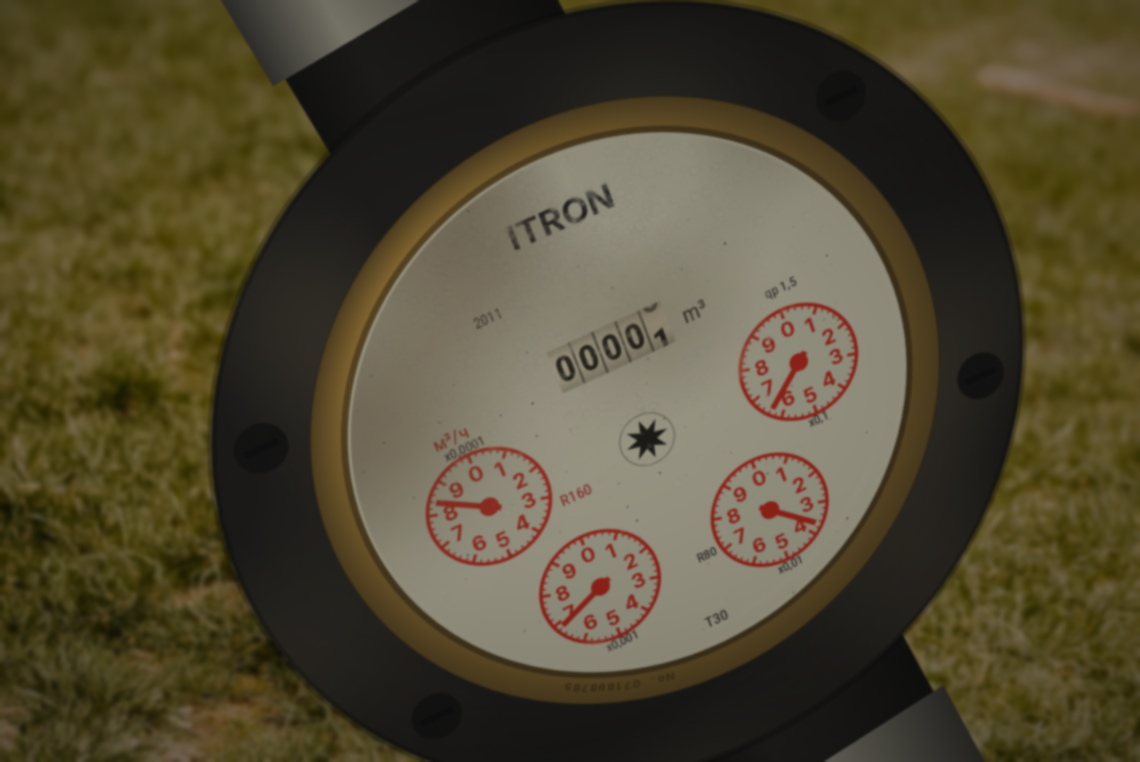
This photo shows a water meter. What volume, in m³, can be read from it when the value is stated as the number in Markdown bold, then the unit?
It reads **0.6368** m³
